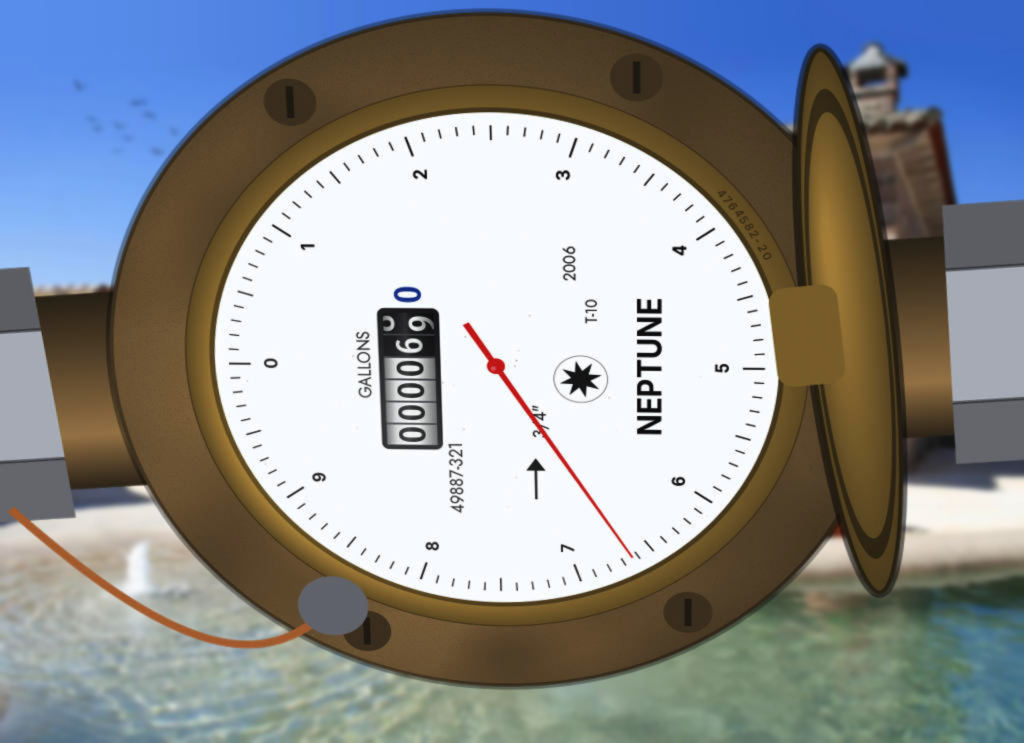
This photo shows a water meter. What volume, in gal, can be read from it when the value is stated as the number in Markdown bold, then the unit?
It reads **686.6** gal
